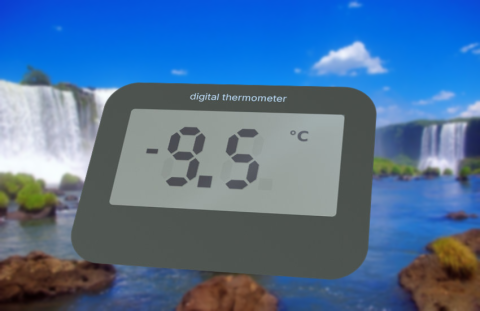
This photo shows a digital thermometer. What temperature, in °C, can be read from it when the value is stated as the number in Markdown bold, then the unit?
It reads **-9.5** °C
